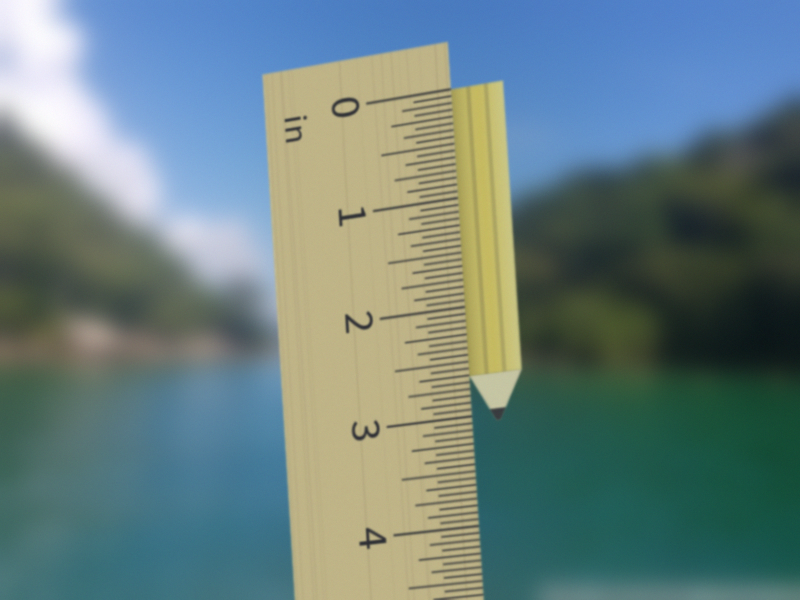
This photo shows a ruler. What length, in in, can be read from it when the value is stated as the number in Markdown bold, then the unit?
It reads **3.0625** in
